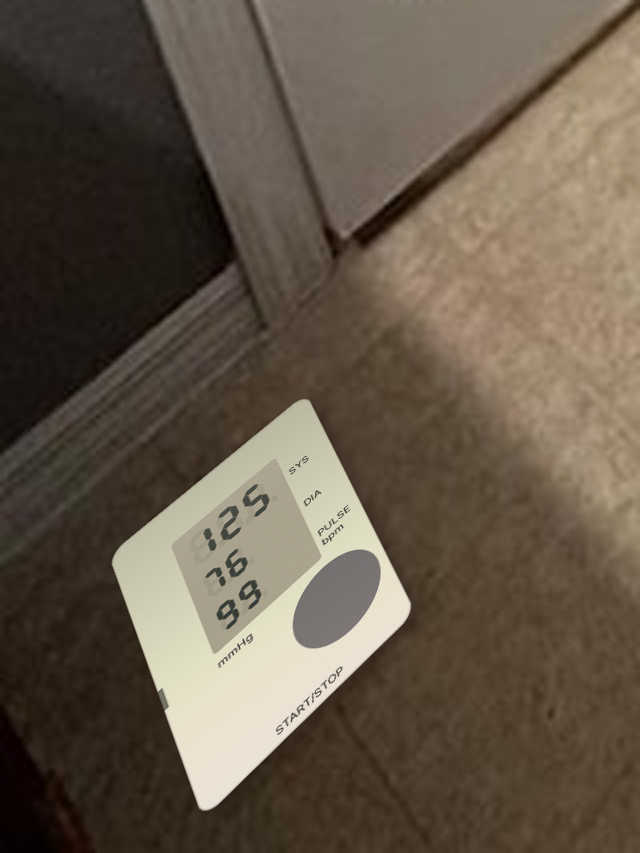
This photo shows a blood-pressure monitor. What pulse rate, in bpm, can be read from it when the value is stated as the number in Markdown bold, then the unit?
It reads **99** bpm
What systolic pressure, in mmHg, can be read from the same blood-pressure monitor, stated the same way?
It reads **125** mmHg
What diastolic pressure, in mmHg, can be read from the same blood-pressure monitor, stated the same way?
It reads **76** mmHg
